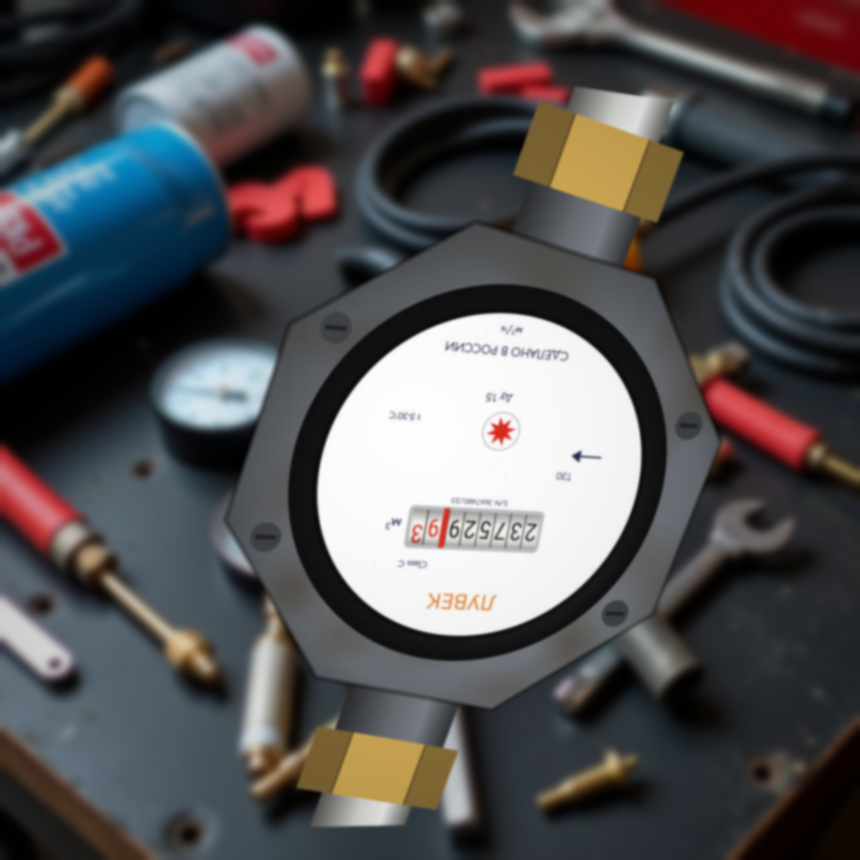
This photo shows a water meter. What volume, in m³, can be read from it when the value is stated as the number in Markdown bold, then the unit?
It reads **237529.93** m³
